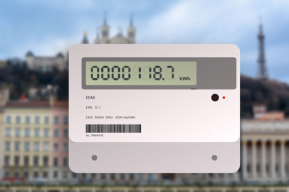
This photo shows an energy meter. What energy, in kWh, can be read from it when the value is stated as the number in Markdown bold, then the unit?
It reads **118.7** kWh
